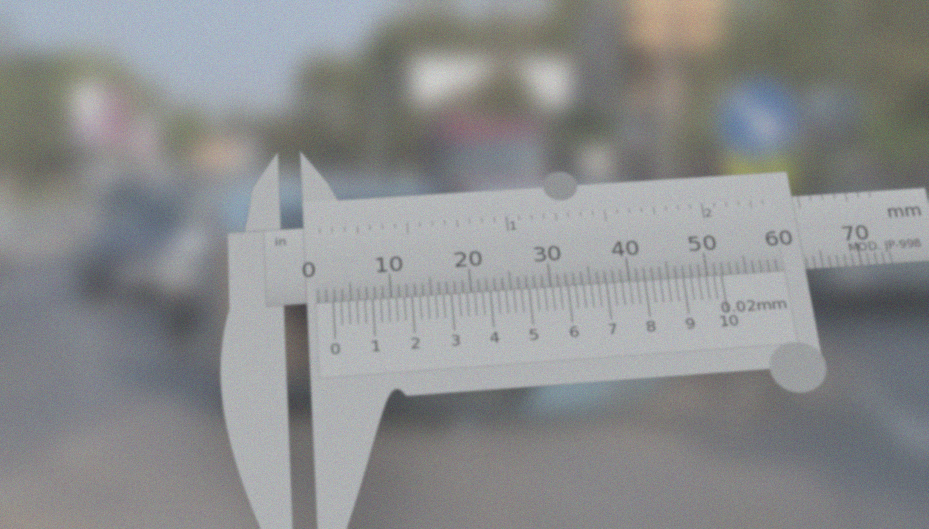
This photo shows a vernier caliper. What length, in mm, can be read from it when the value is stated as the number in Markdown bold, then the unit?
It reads **2.8** mm
